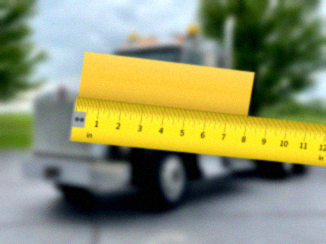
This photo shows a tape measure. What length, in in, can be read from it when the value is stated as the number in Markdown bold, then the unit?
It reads **8** in
